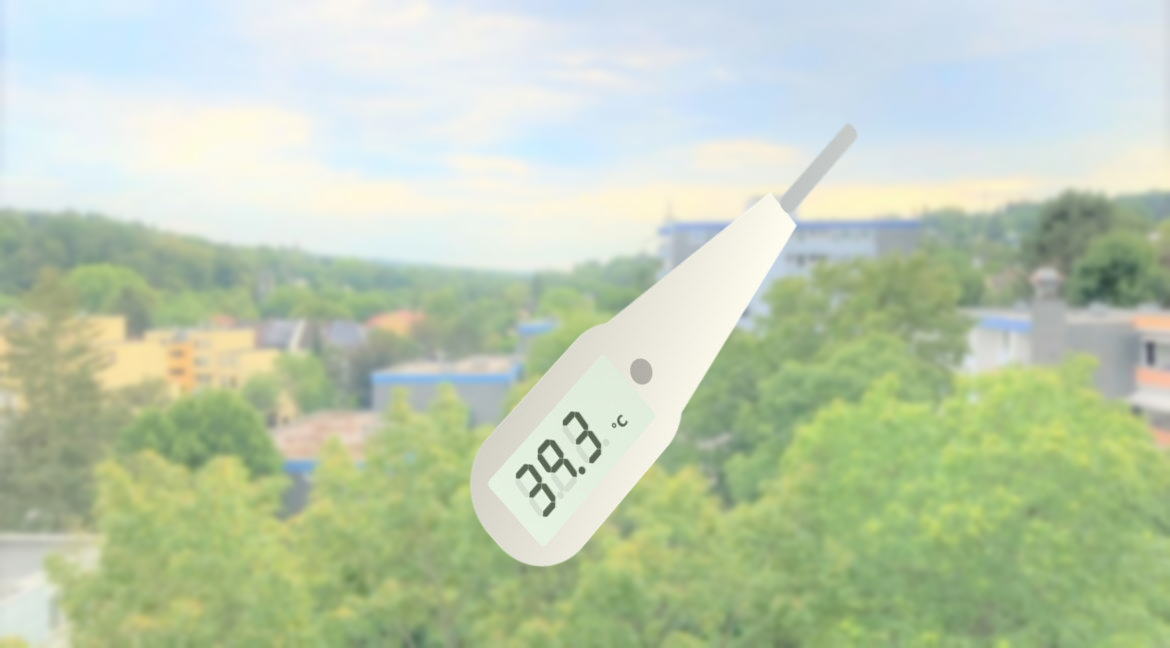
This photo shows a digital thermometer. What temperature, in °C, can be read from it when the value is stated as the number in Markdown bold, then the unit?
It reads **39.3** °C
